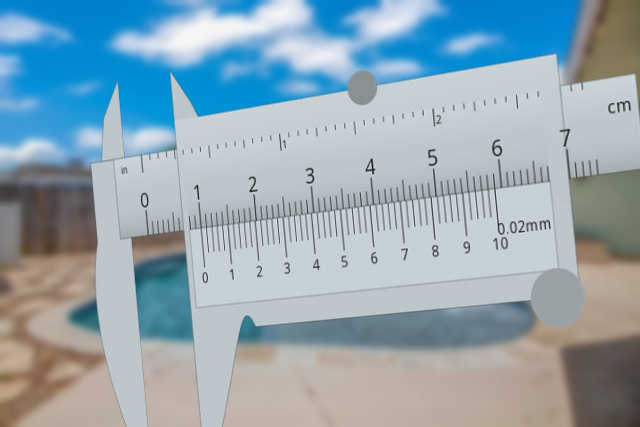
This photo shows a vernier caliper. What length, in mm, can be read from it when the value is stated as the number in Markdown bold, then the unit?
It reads **10.0** mm
